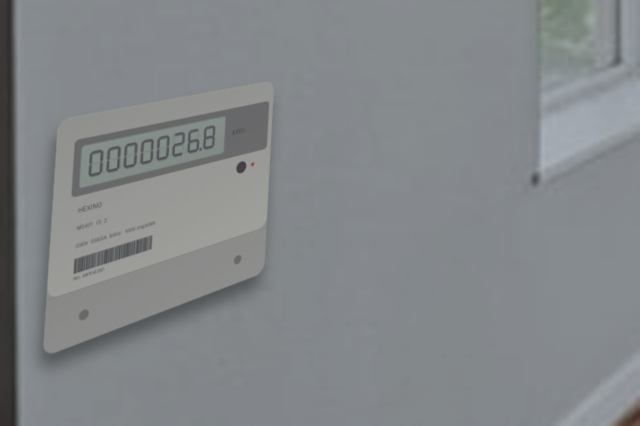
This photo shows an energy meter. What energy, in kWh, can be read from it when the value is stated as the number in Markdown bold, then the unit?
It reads **26.8** kWh
